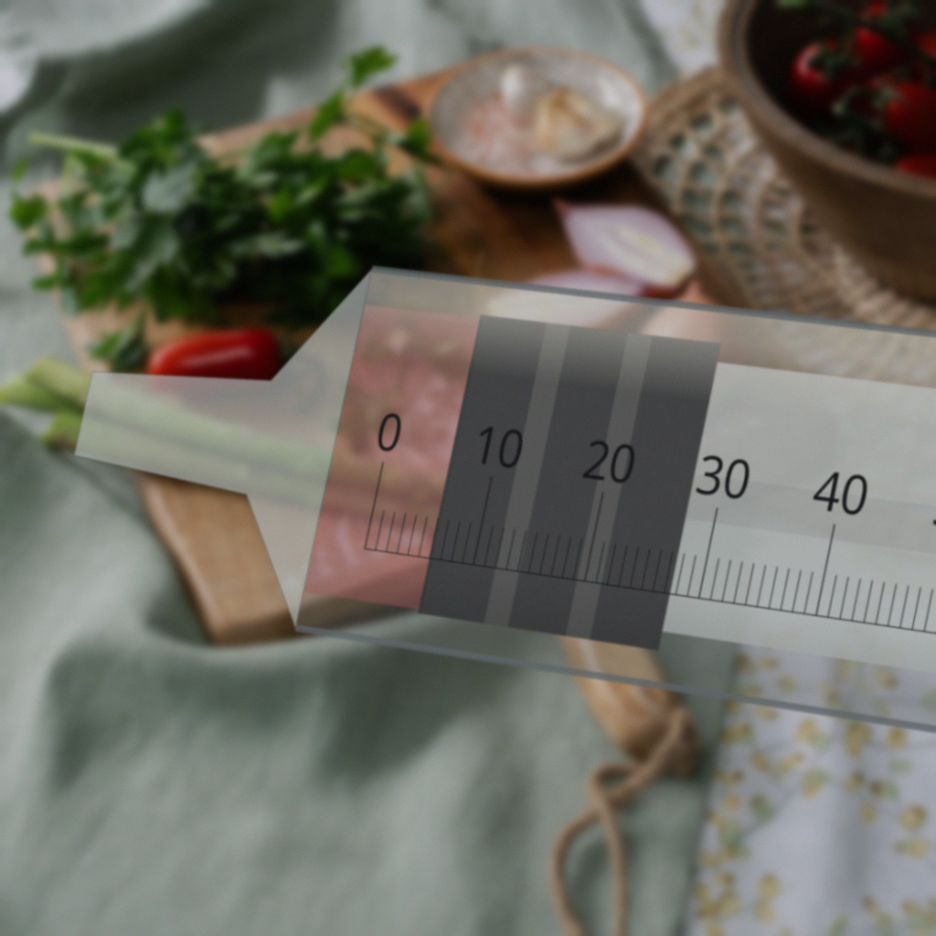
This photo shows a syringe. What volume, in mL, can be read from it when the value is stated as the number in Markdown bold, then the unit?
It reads **6** mL
